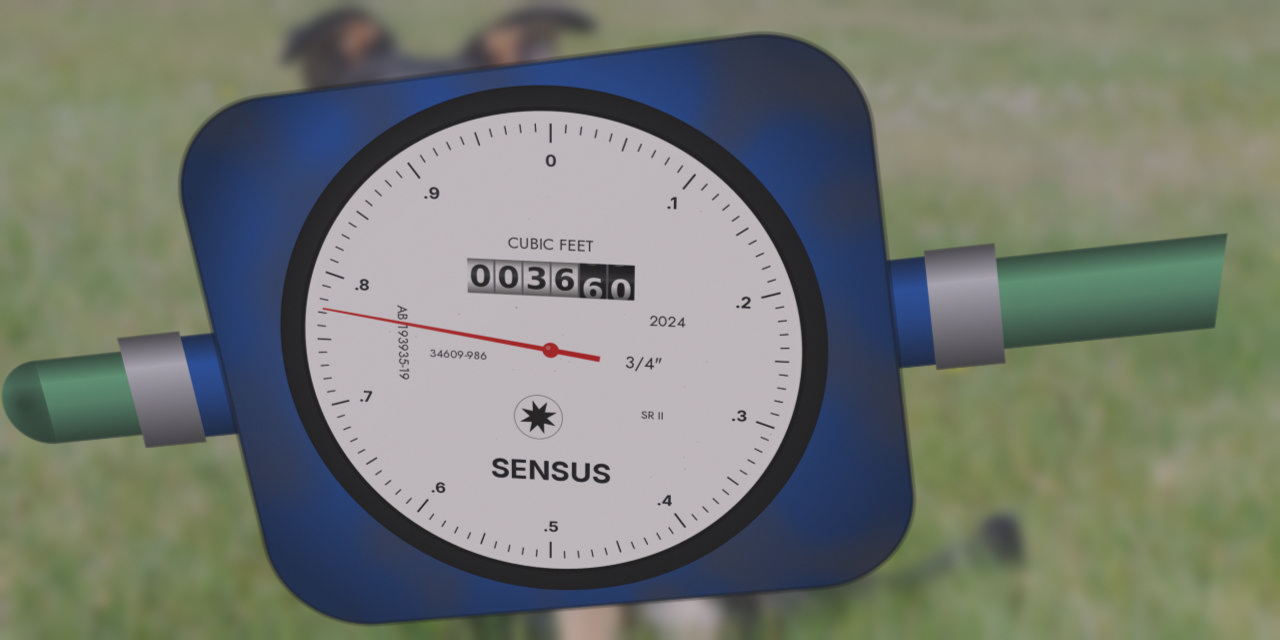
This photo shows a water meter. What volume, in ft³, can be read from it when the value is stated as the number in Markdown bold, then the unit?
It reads **3659.77** ft³
